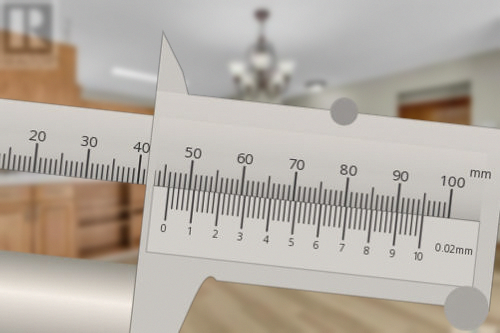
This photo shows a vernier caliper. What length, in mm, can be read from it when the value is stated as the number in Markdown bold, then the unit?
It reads **46.0** mm
